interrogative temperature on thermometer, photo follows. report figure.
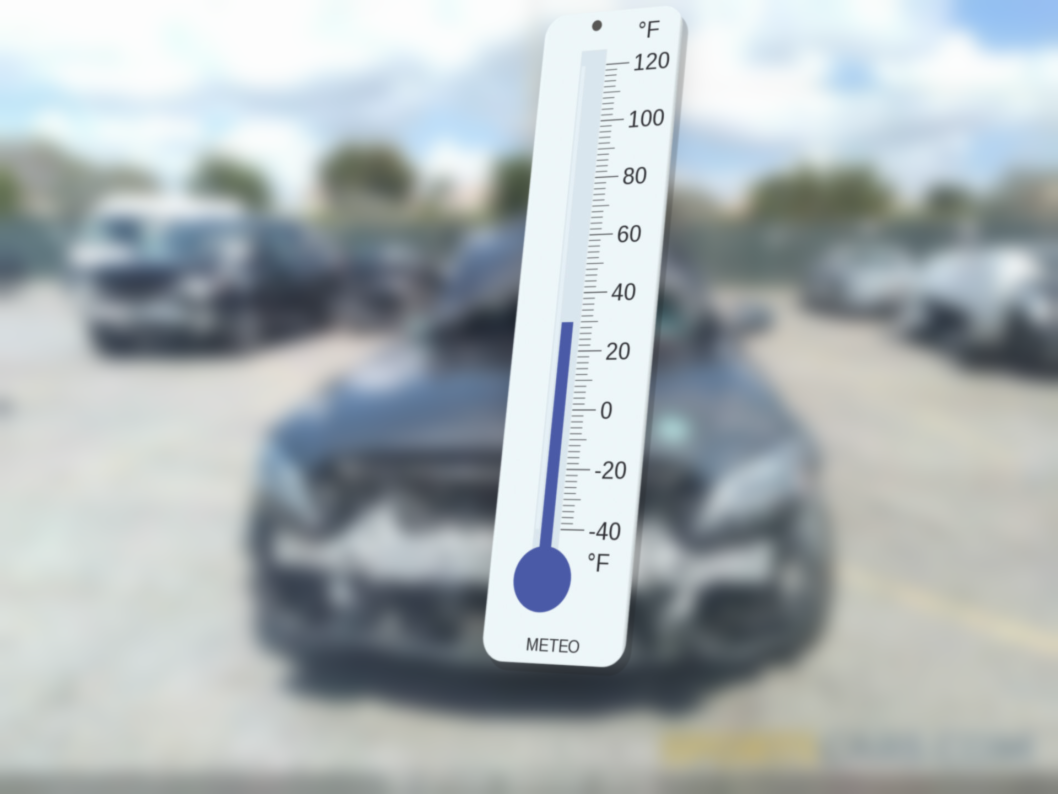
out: 30 °F
